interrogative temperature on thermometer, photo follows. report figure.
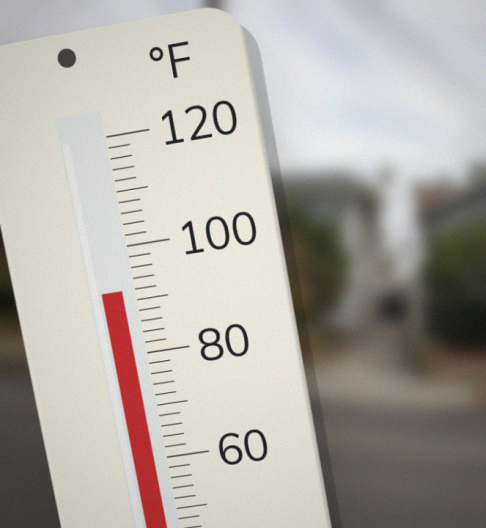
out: 92 °F
